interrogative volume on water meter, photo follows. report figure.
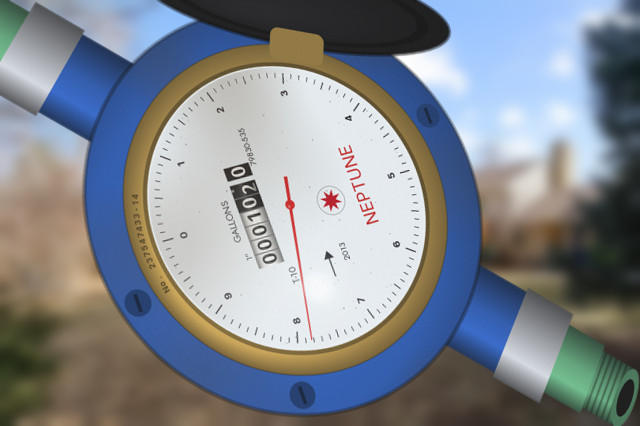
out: 1017.8 gal
